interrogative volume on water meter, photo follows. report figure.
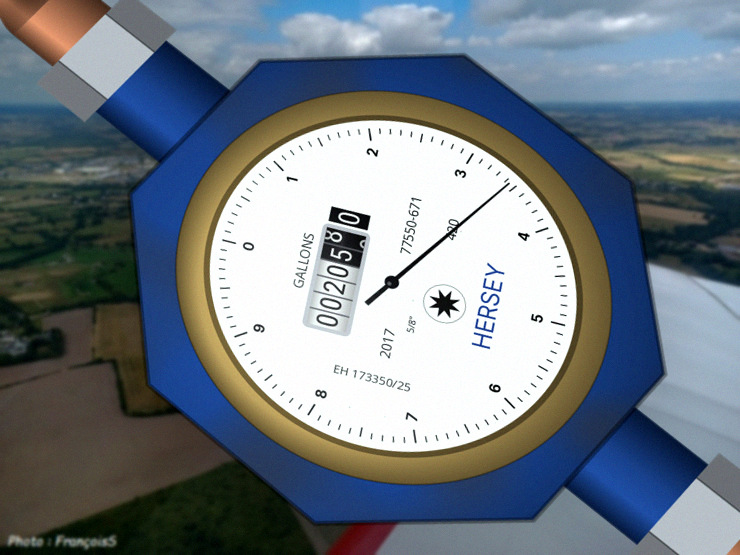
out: 20583.4 gal
